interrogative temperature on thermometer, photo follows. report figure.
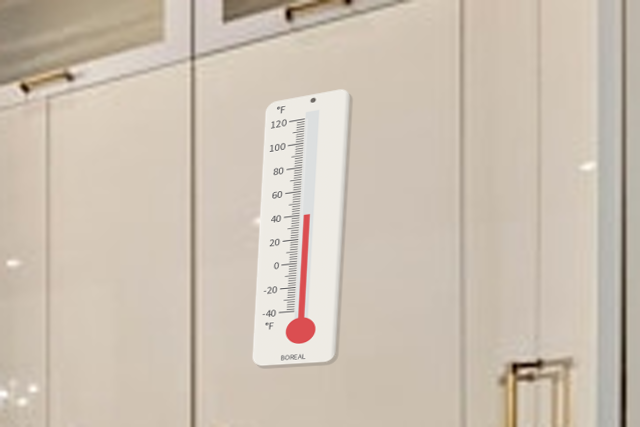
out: 40 °F
